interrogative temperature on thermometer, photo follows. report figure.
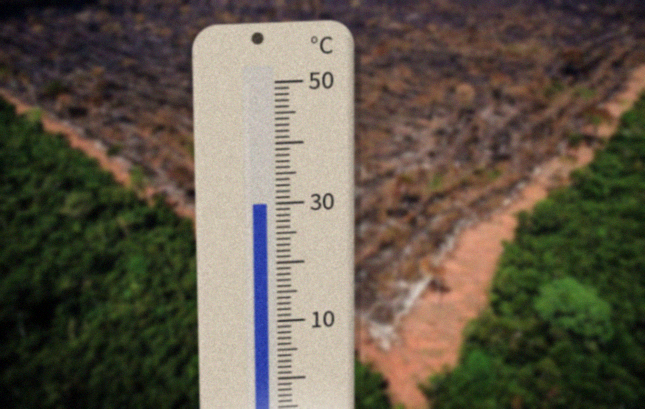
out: 30 °C
